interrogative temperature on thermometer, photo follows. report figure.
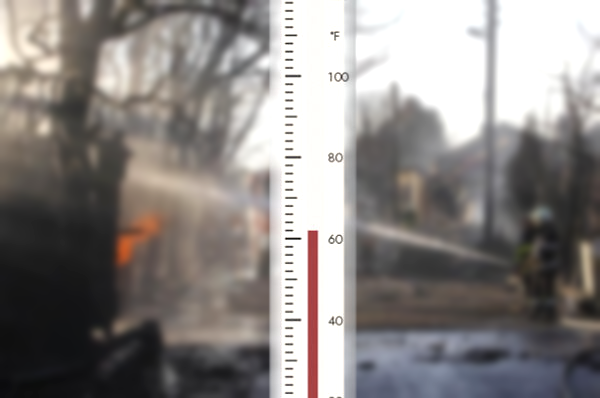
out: 62 °F
